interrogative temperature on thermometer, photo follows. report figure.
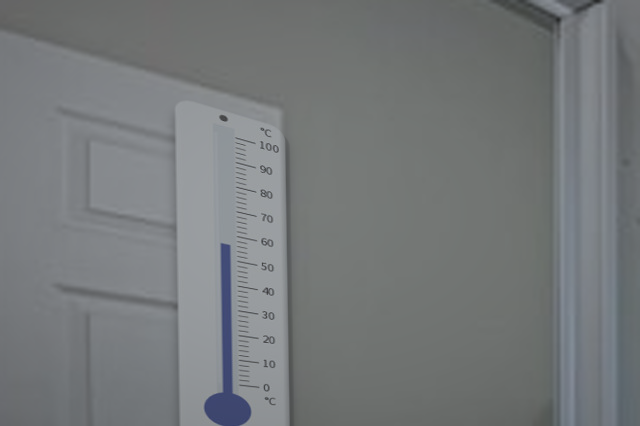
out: 56 °C
